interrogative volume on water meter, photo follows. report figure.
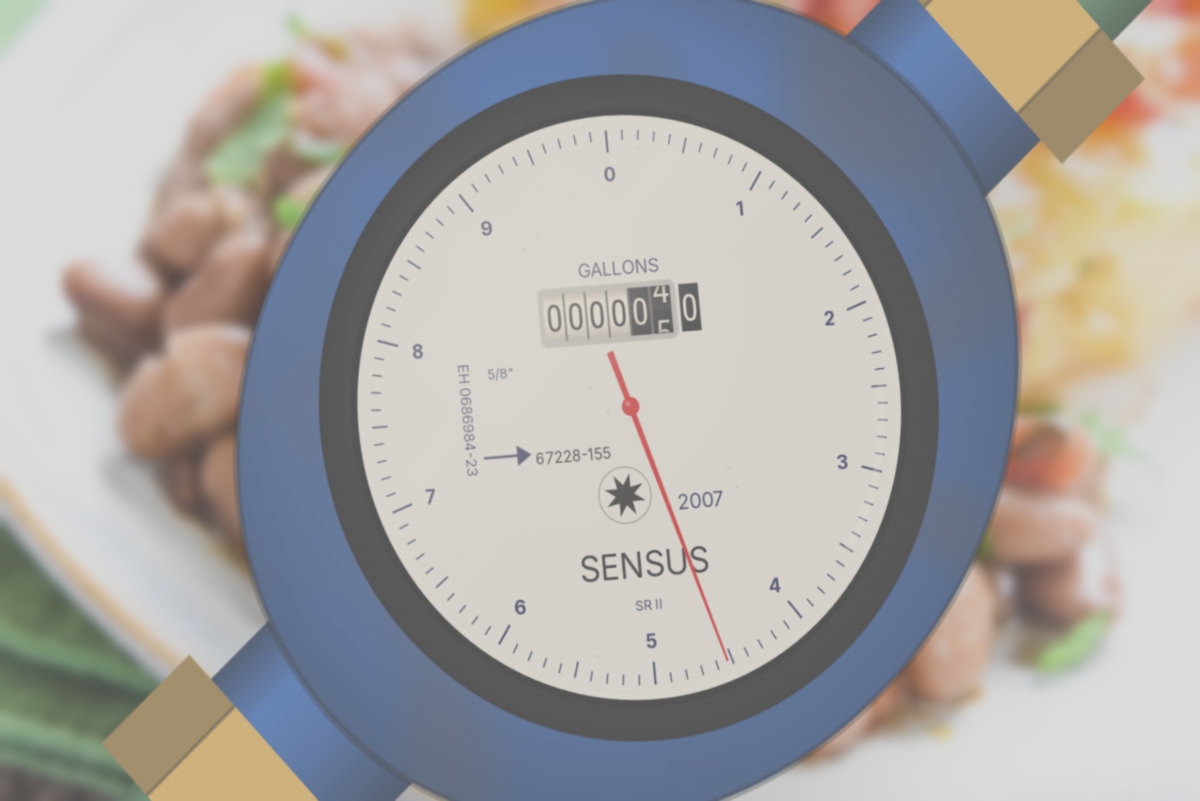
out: 44.5 gal
